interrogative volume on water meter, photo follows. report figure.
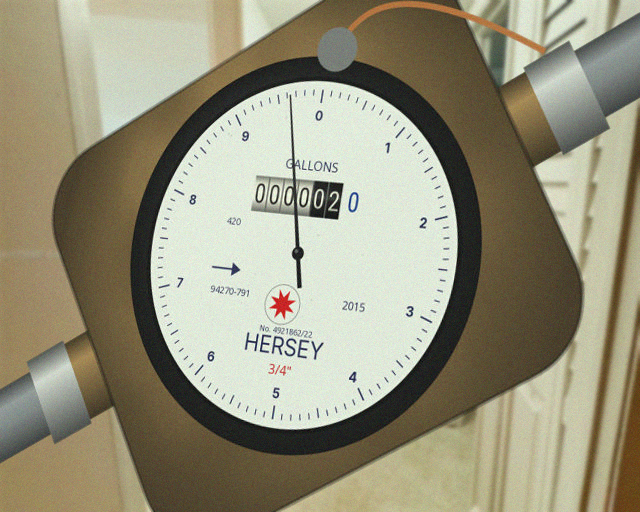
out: 19.6 gal
